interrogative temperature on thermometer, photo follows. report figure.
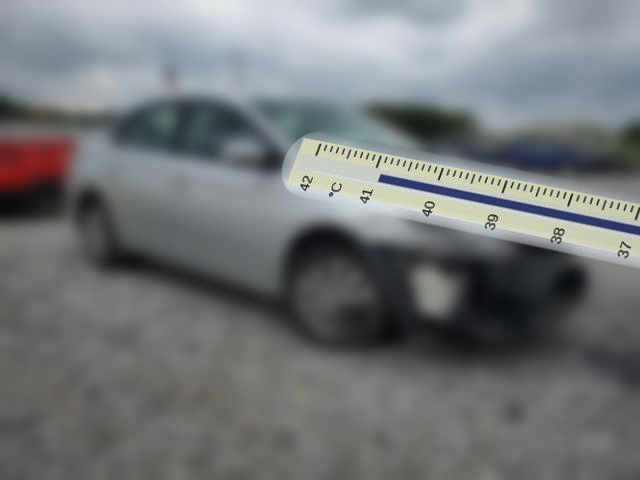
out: 40.9 °C
